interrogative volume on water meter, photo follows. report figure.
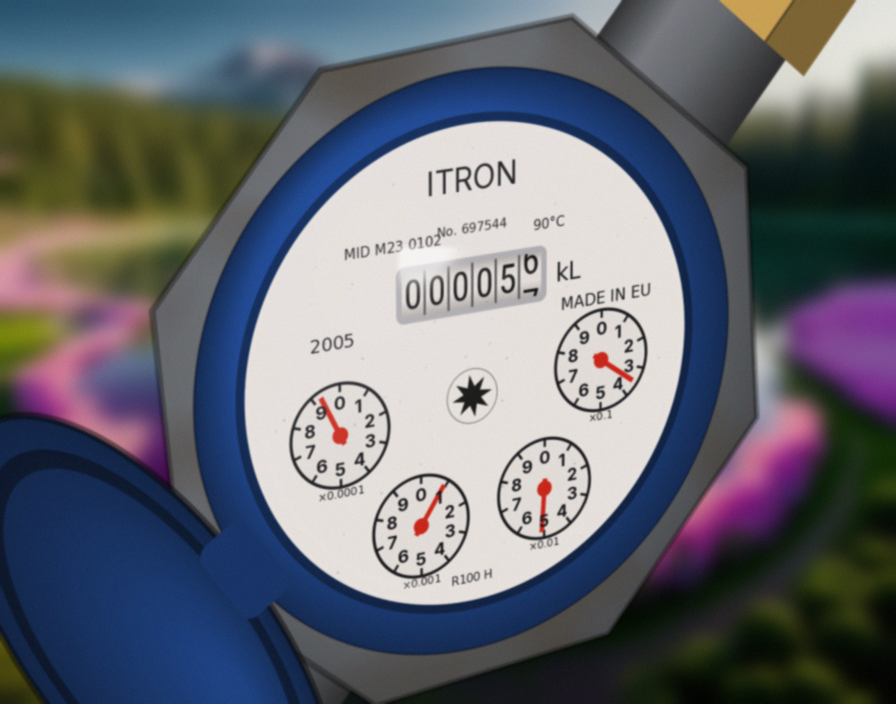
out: 56.3509 kL
